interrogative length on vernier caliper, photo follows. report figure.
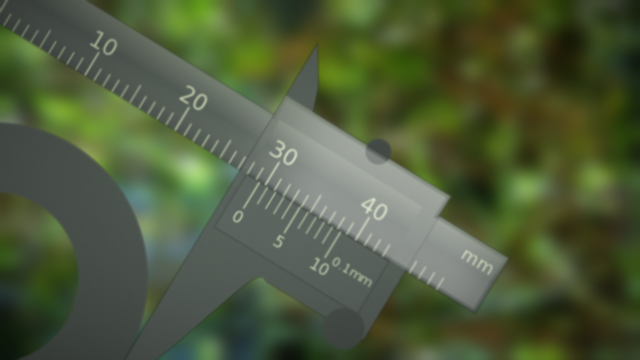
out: 29.4 mm
